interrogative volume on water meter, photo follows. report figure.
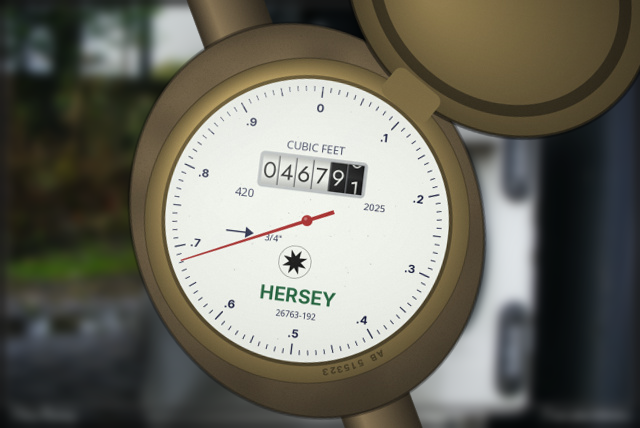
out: 46790.68 ft³
